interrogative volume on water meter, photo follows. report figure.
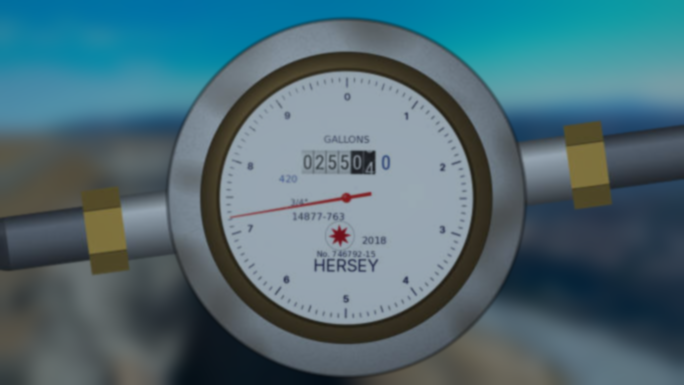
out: 255037.2 gal
